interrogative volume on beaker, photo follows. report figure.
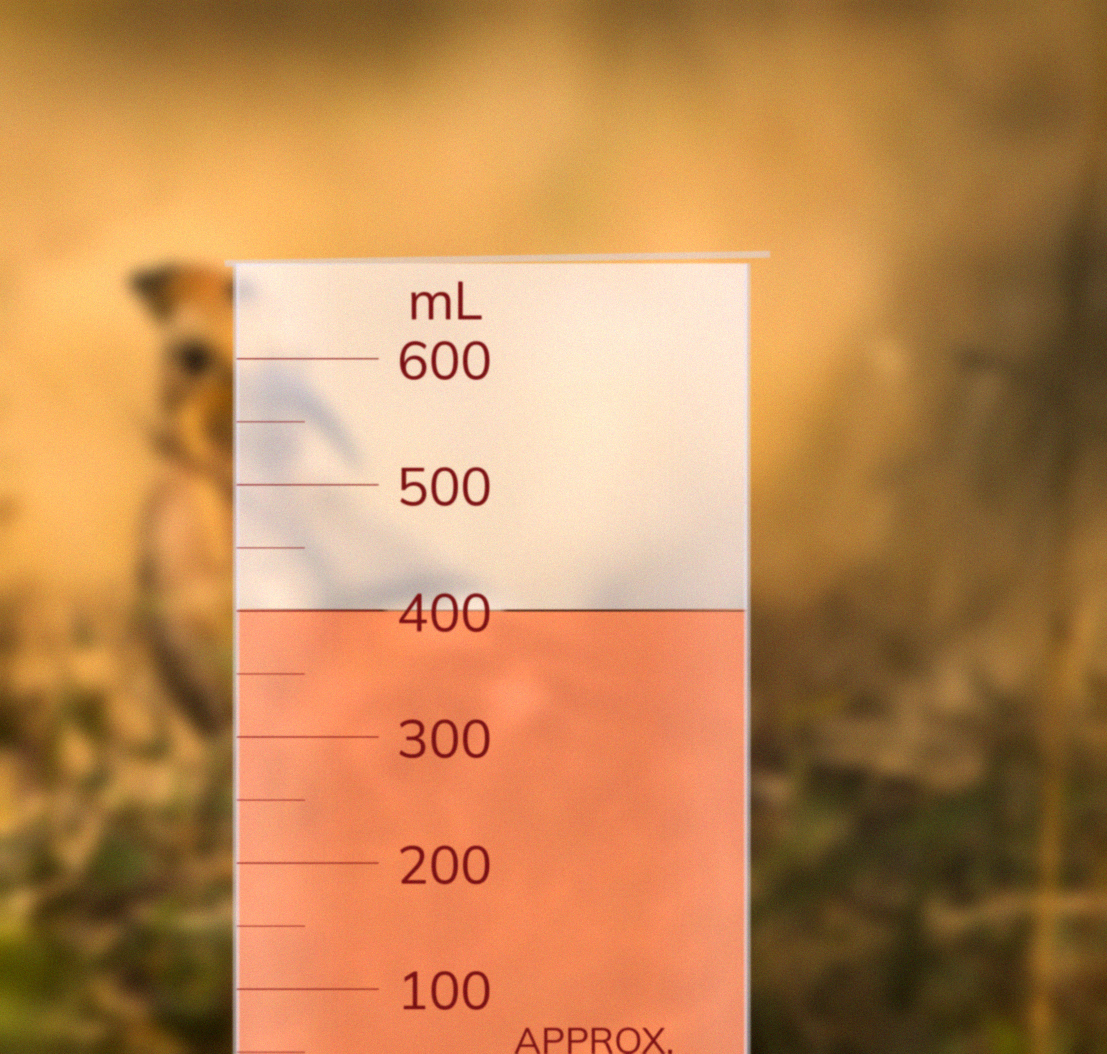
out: 400 mL
